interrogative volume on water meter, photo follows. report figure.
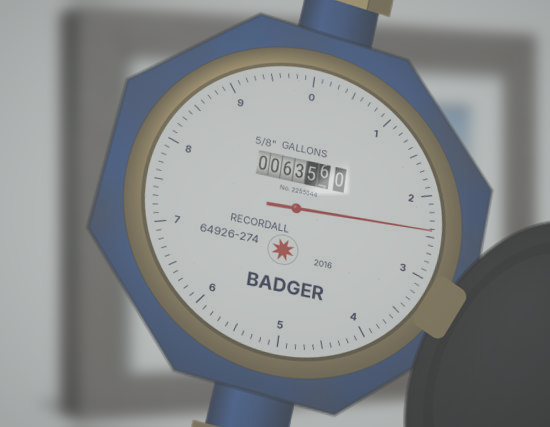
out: 63562.4 gal
